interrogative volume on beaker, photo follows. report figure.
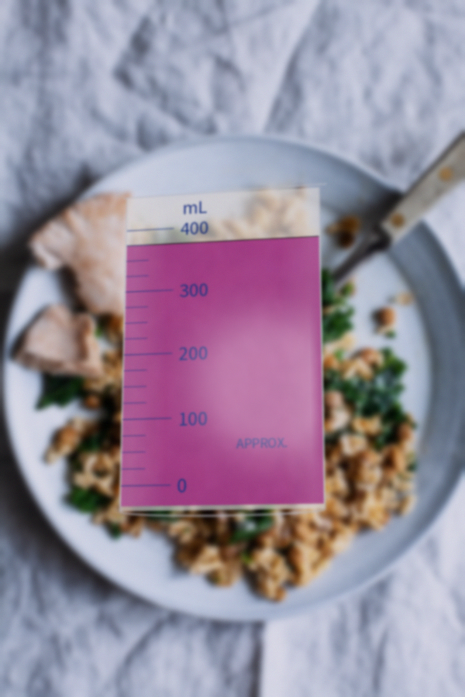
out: 375 mL
